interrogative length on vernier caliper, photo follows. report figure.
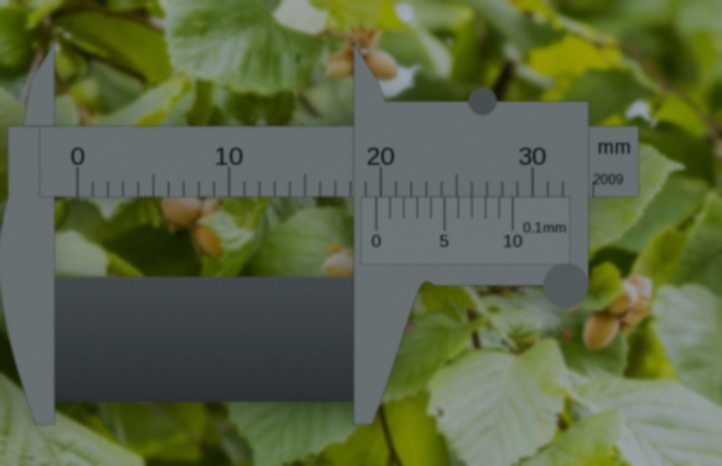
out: 19.7 mm
